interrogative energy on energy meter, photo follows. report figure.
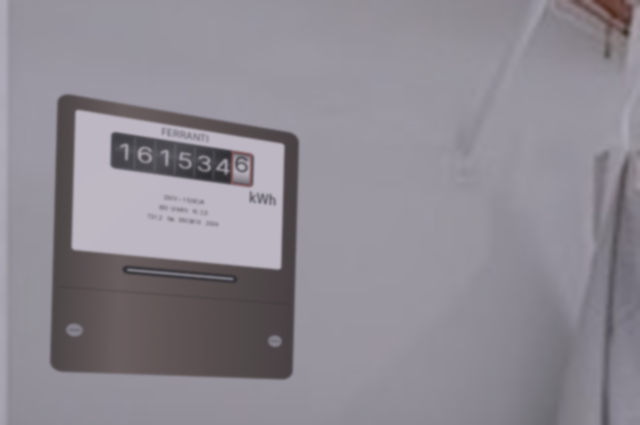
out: 161534.6 kWh
